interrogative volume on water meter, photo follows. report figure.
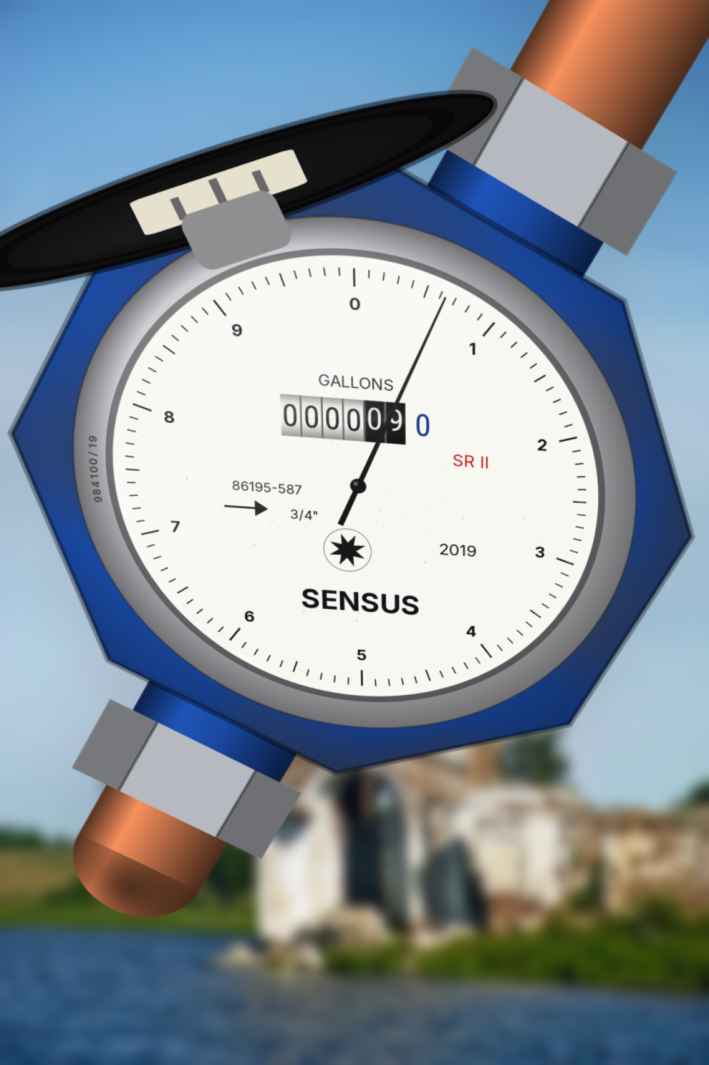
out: 90.6 gal
